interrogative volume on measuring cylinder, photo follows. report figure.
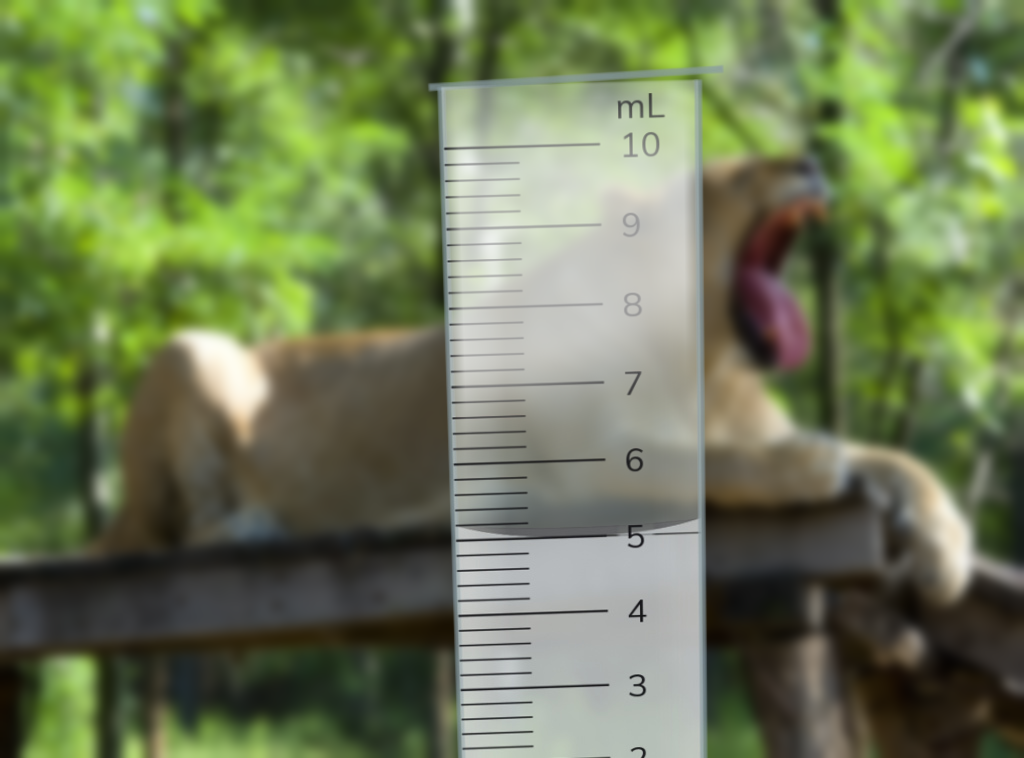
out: 5 mL
